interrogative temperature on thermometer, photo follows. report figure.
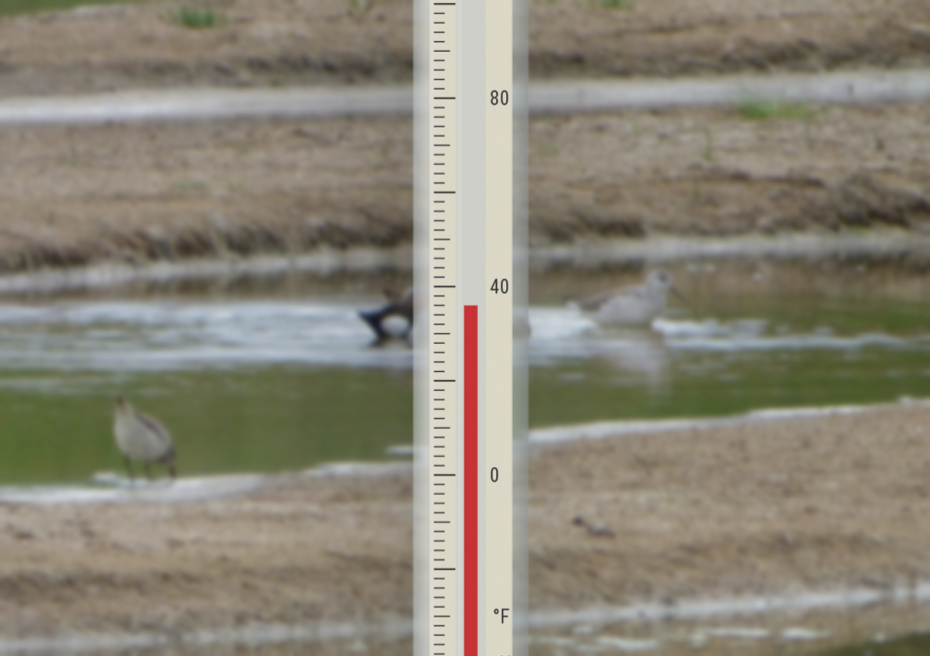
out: 36 °F
